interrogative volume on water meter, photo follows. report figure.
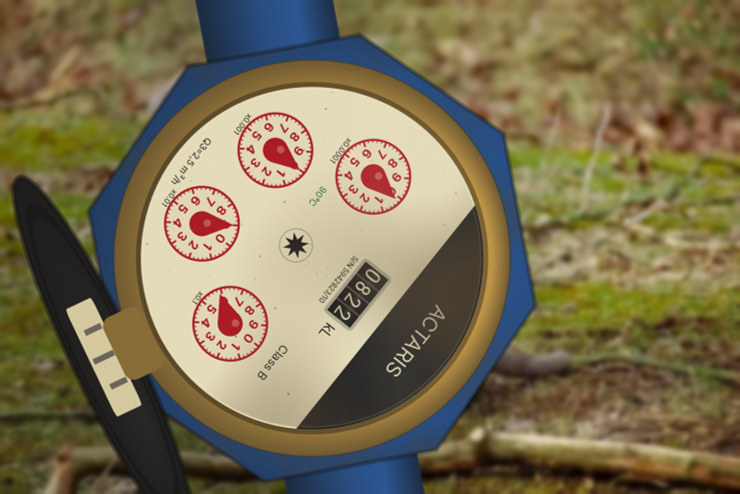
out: 822.5900 kL
